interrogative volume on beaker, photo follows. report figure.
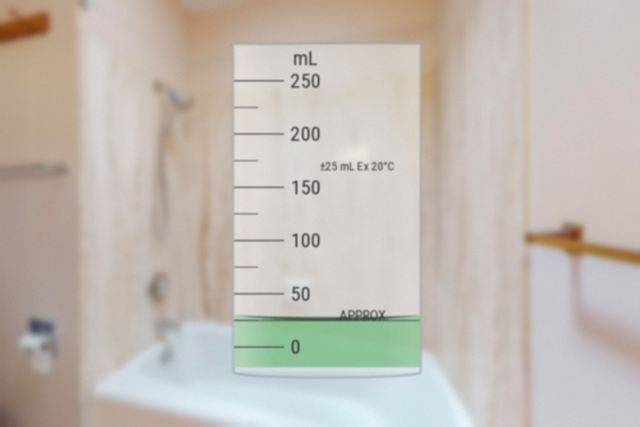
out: 25 mL
